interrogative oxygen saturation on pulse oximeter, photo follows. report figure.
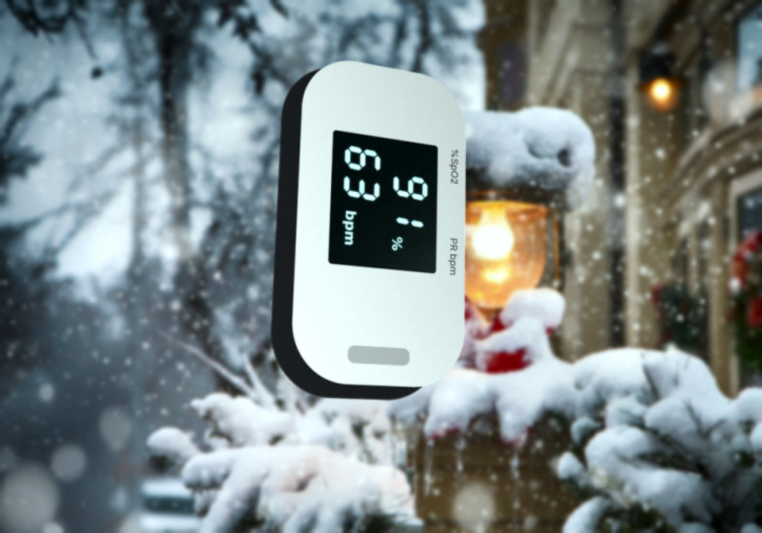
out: 91 %
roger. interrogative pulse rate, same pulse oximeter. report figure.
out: 63 bpm
